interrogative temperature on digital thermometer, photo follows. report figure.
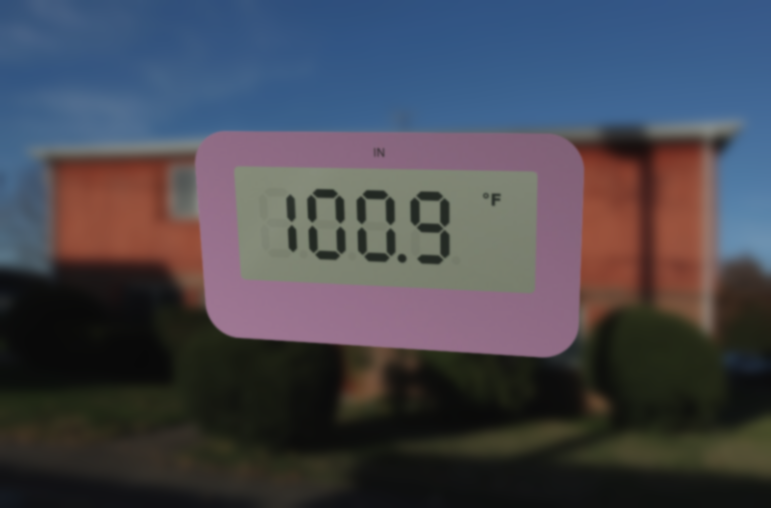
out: 100.9 °F
